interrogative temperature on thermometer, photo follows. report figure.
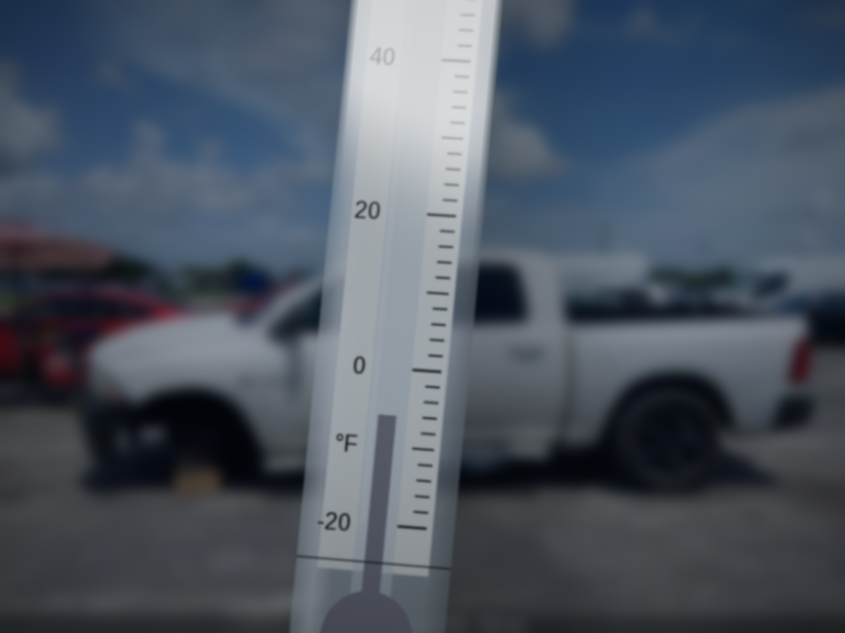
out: -6 °F
